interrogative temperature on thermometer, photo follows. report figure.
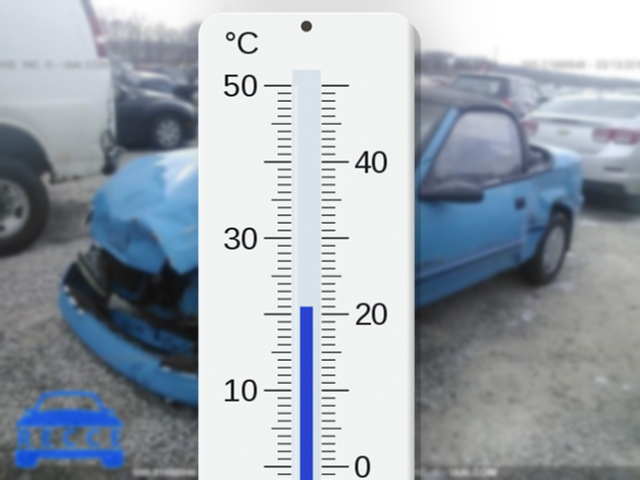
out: 21 °C
